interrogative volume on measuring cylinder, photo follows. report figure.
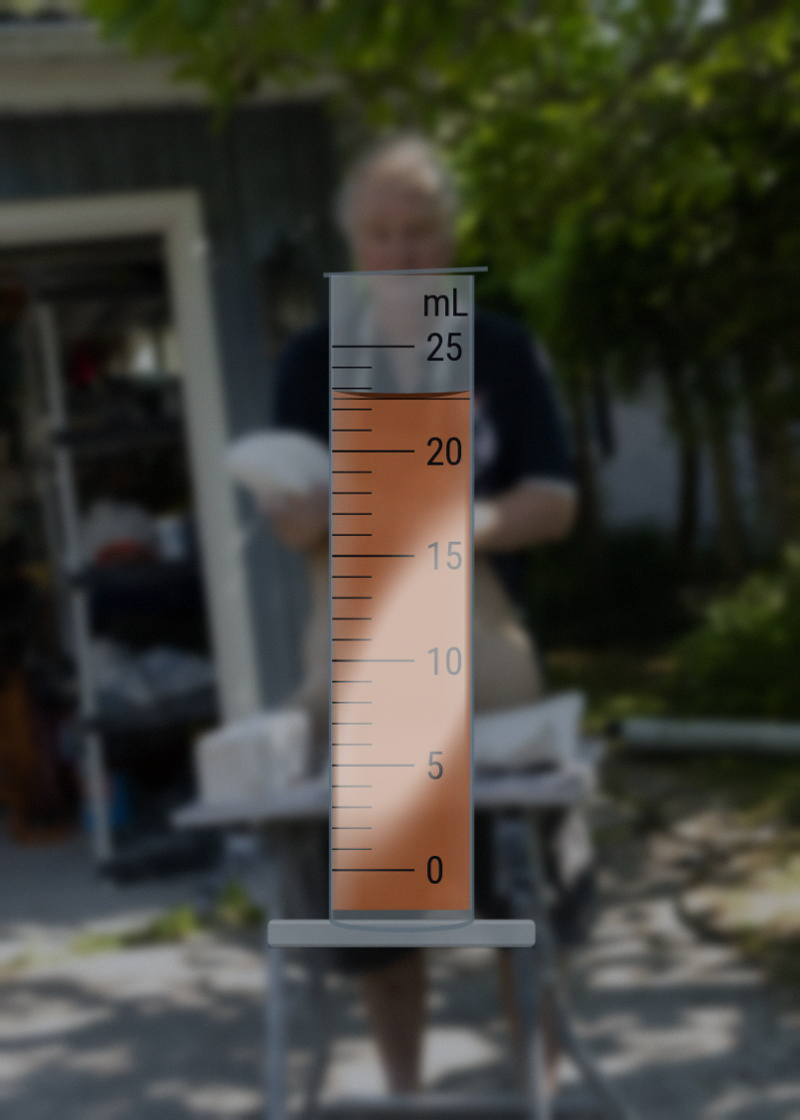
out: 22.5 mL
